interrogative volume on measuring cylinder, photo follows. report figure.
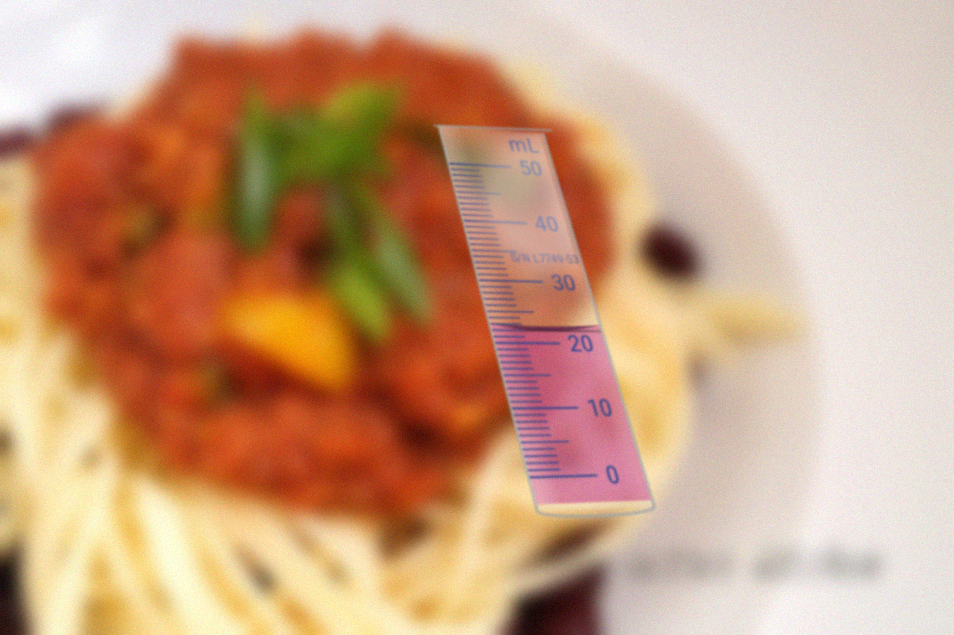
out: 22 mL
